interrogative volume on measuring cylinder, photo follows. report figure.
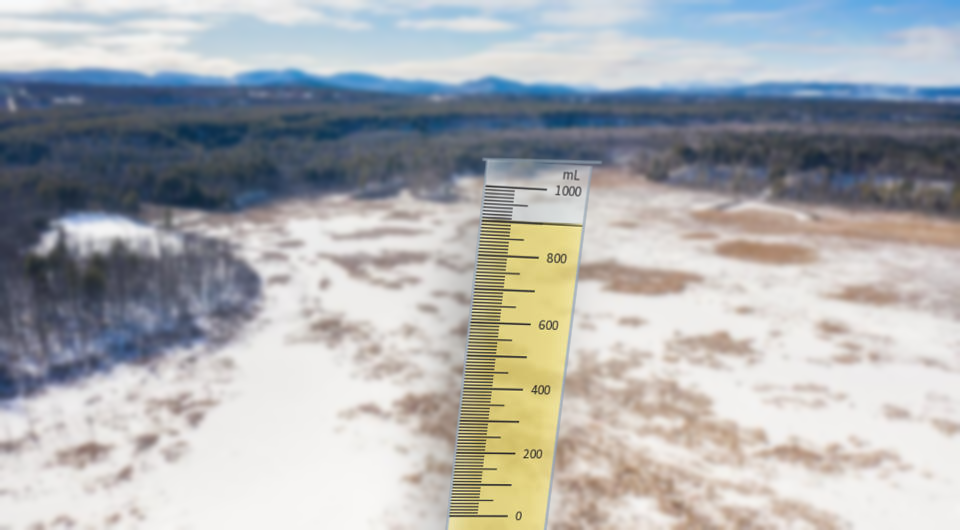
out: 900 mL
